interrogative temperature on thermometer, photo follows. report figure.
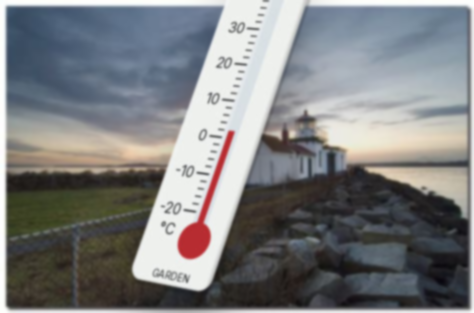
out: 2 °C
